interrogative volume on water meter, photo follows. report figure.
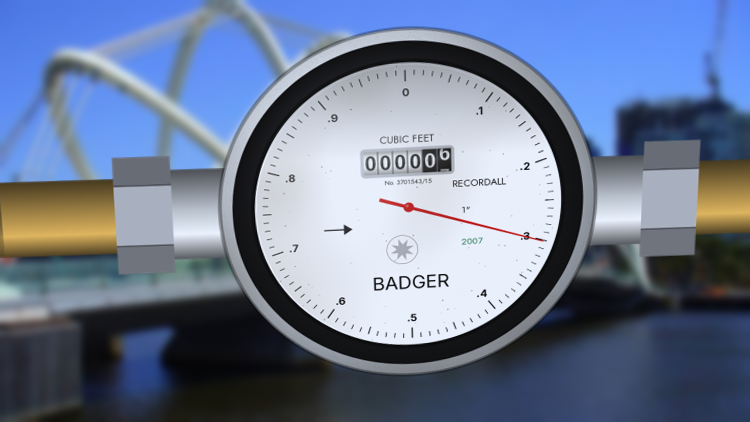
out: 6.30 ft³
